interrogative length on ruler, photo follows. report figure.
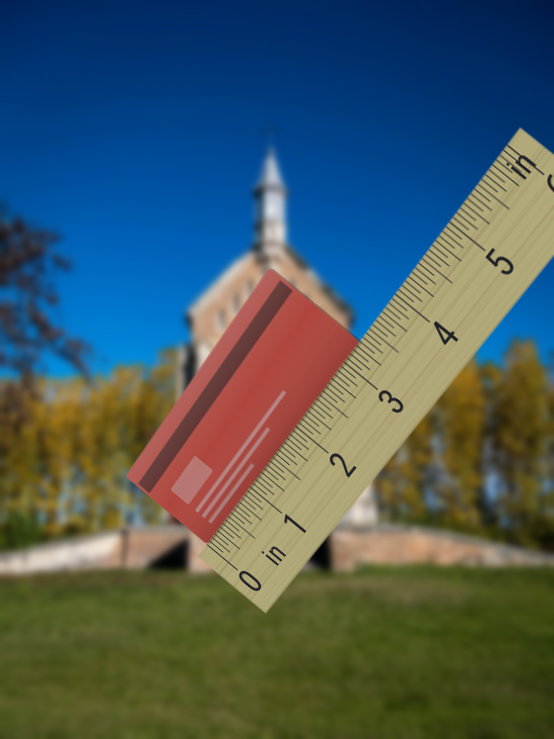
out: 3.3125 in
